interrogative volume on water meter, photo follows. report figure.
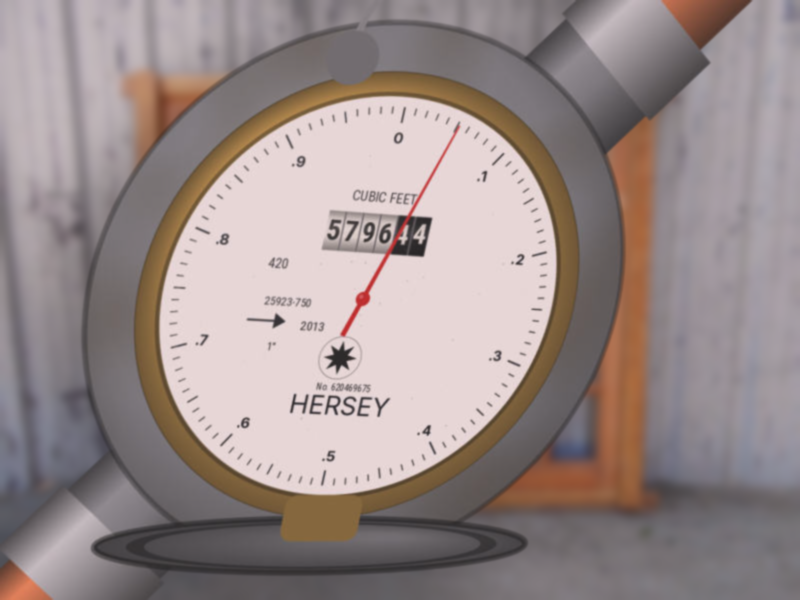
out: 579644.05 ft³
